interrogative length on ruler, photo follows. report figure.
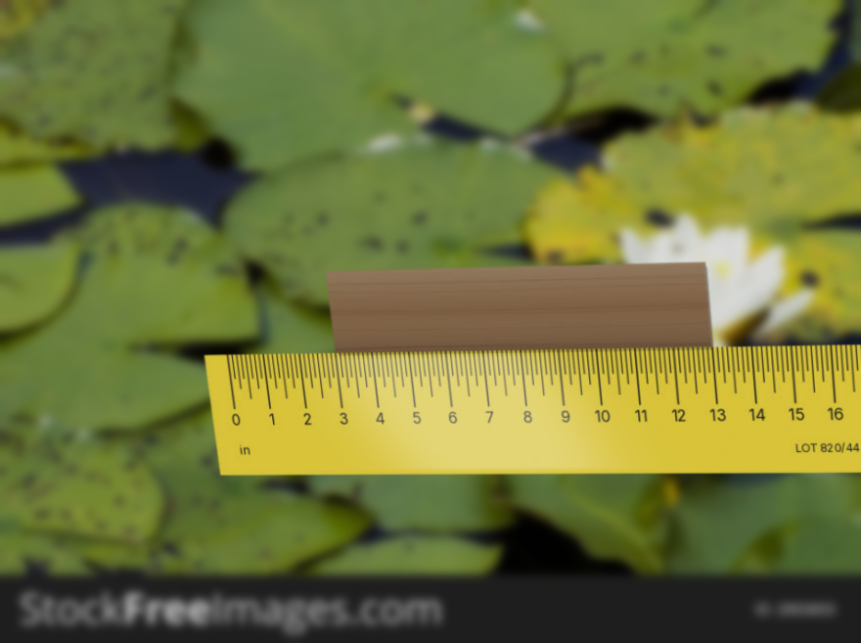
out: 10 in
